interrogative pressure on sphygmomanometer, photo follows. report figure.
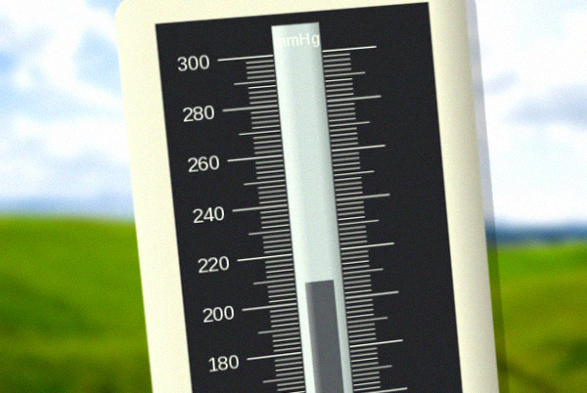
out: 208 mmHg
